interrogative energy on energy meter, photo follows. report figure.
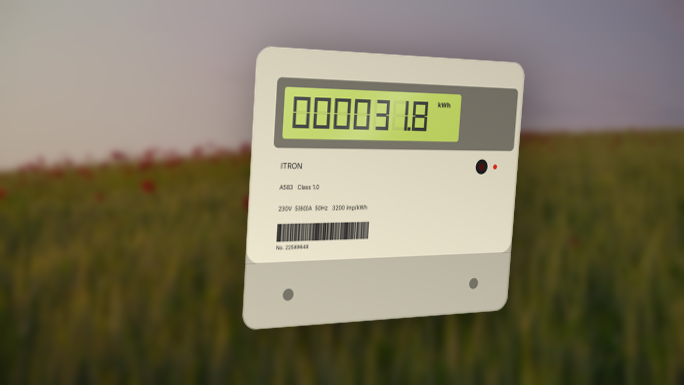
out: 31.8 kWh
